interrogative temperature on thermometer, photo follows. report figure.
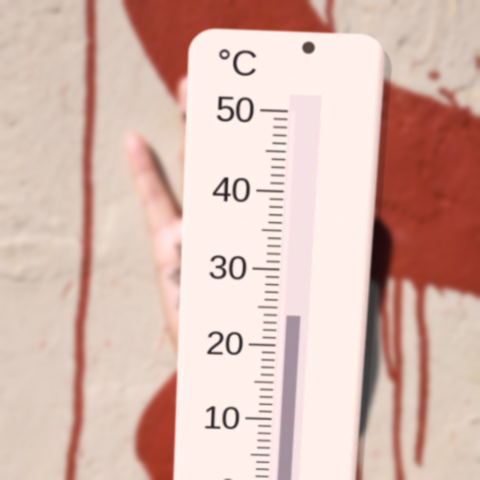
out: 24 °C
